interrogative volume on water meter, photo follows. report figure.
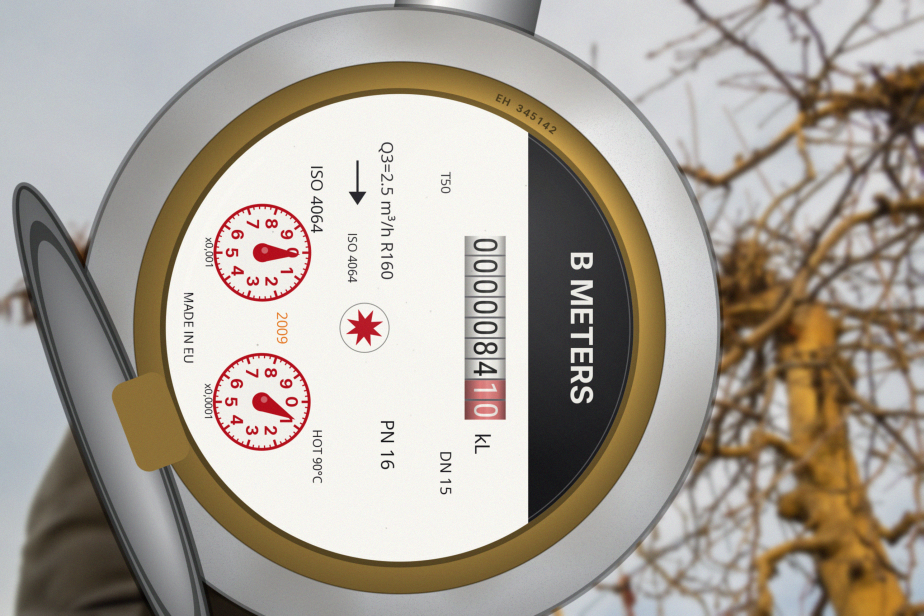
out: 84.1000 kL
